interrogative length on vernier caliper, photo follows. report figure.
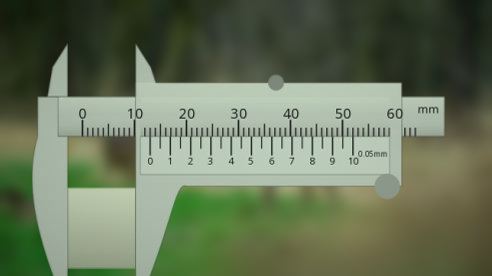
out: 13.0 mm
